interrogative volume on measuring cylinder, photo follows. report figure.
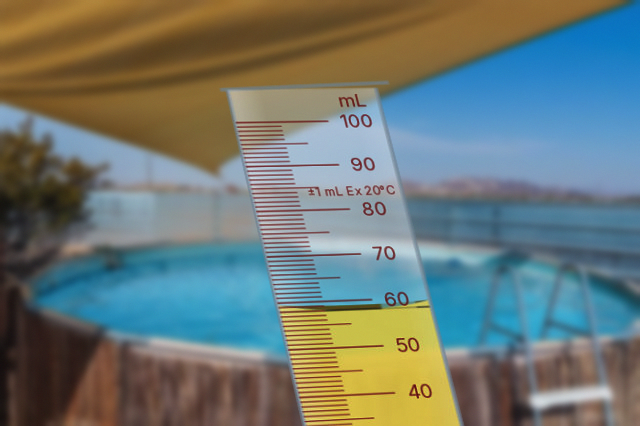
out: 58 mL
